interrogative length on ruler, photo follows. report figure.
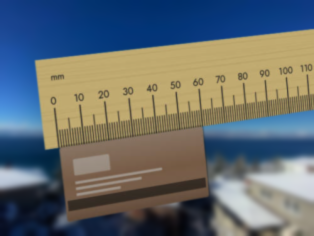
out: 60 mm
